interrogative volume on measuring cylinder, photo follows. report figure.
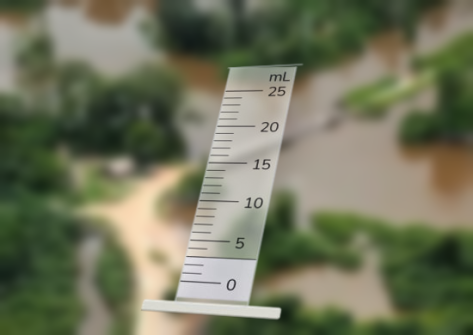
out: 3 mL
